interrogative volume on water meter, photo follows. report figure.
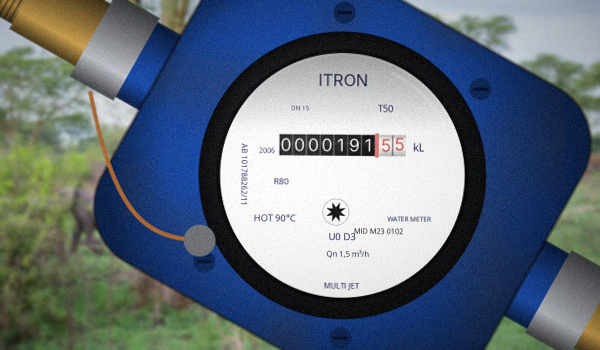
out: 191.55 kL
